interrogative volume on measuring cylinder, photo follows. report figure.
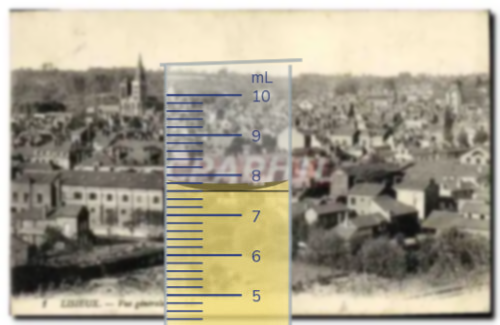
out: 7.6 mL
